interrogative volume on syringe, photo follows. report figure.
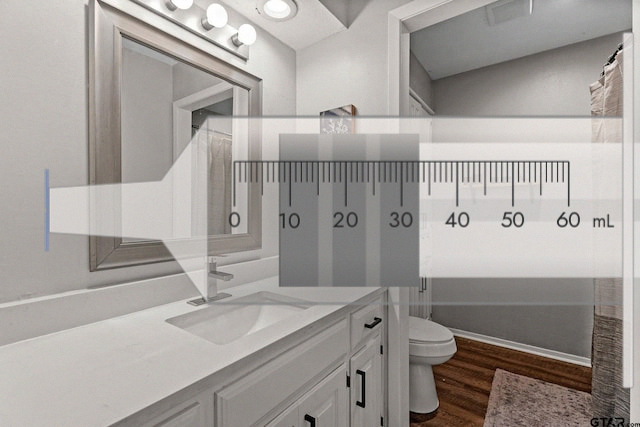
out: 8 mL
